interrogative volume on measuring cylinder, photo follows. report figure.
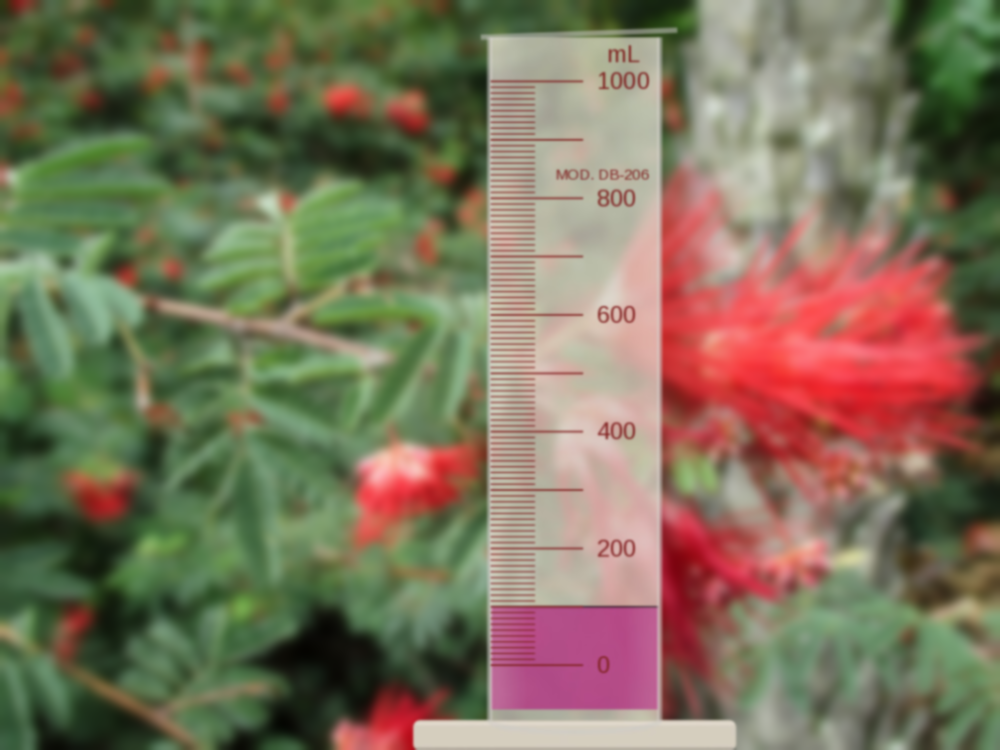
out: 100 mL
